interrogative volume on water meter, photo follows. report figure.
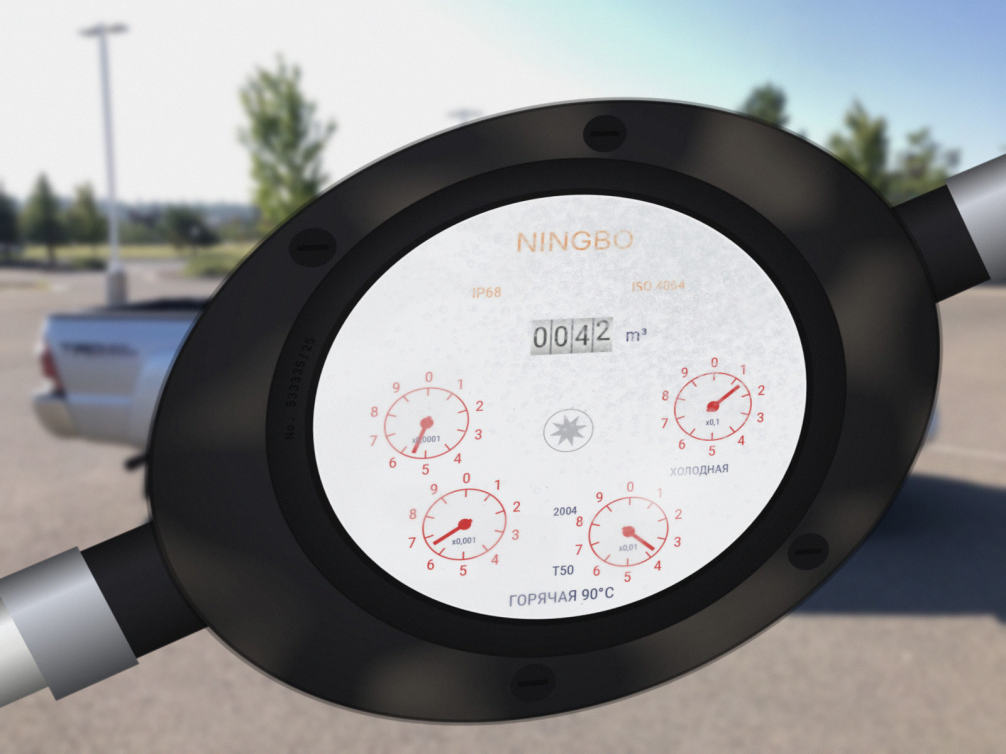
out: 42.1365 m³
